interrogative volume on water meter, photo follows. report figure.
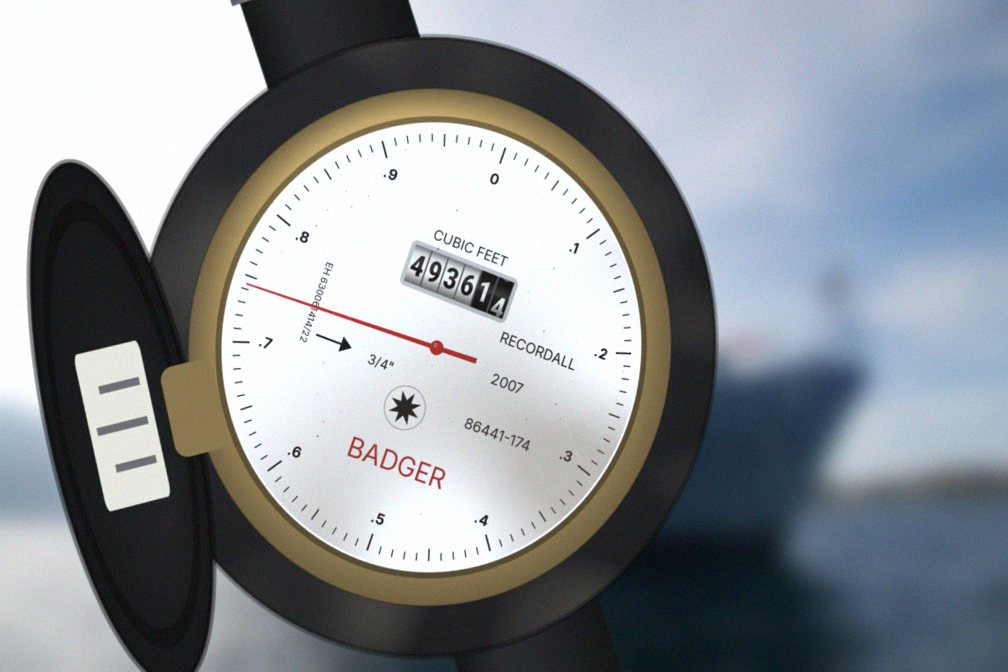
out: 493613.74 ft³
